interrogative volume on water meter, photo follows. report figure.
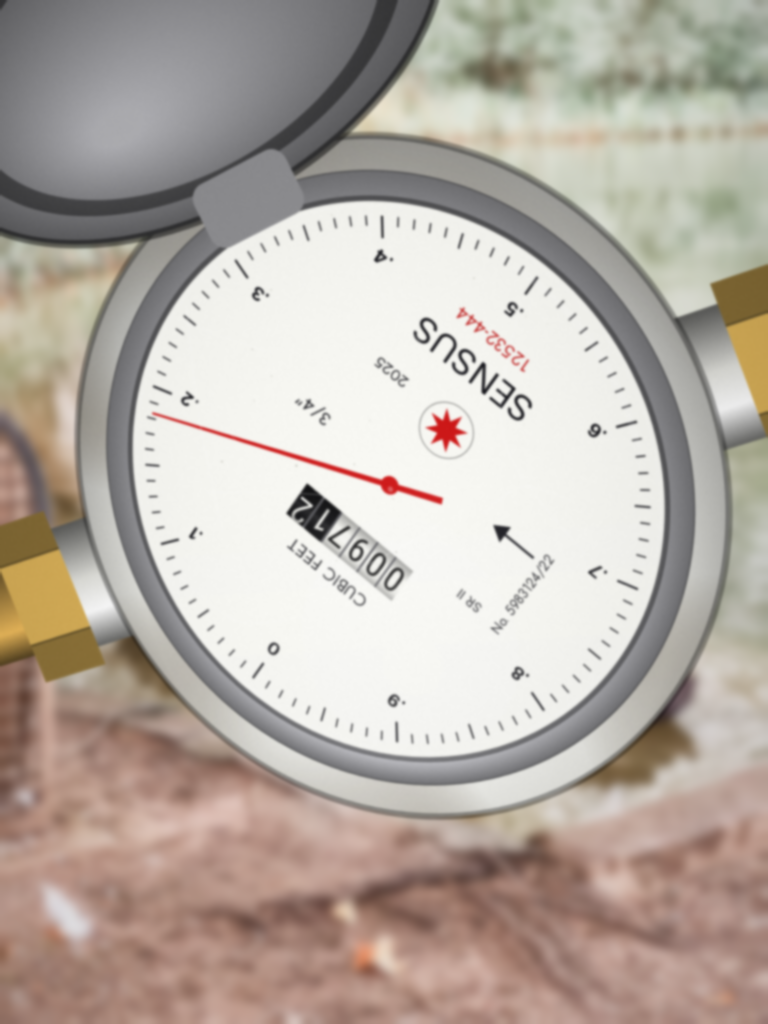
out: 9712.18 ft³
